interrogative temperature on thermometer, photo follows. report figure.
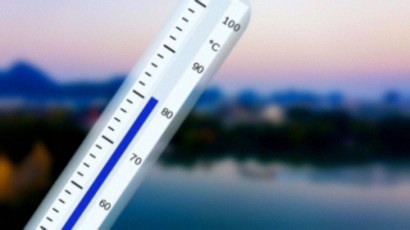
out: 81 °C
